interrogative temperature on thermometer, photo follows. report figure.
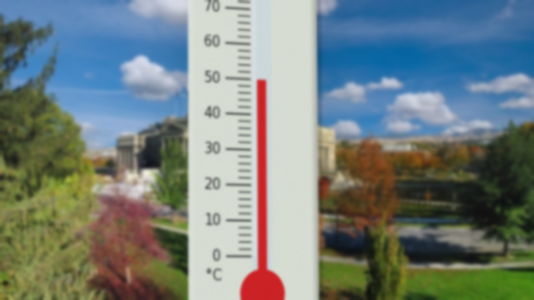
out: 50 °C
